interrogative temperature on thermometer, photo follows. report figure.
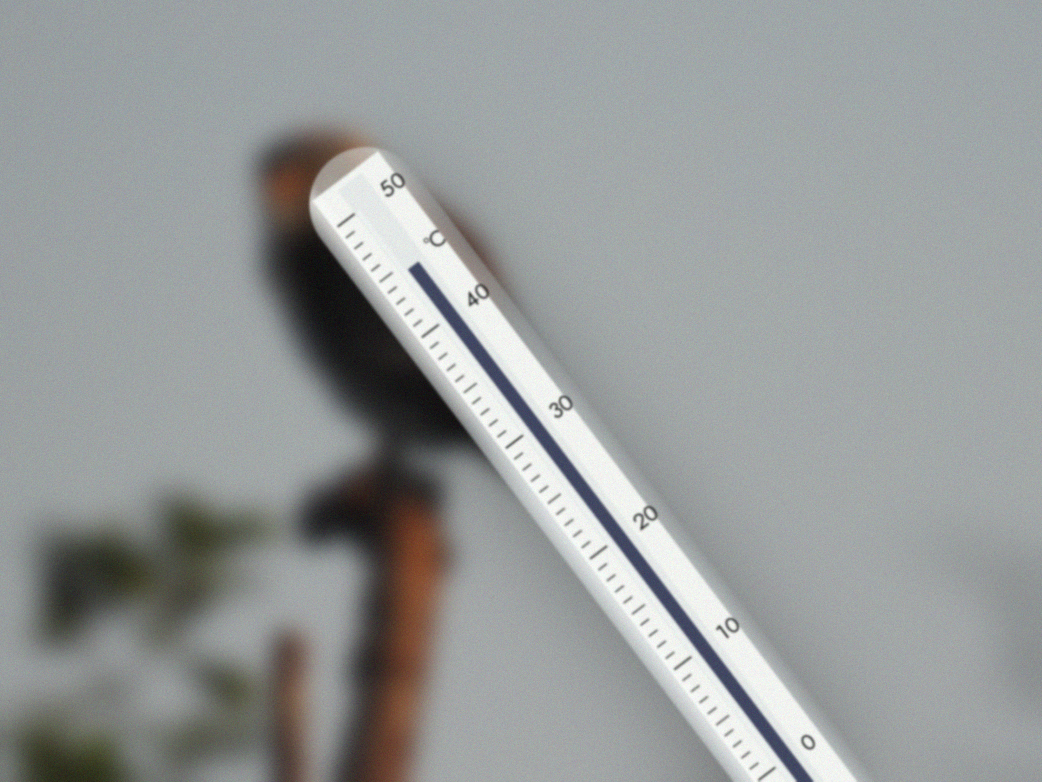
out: 44.5 °C
